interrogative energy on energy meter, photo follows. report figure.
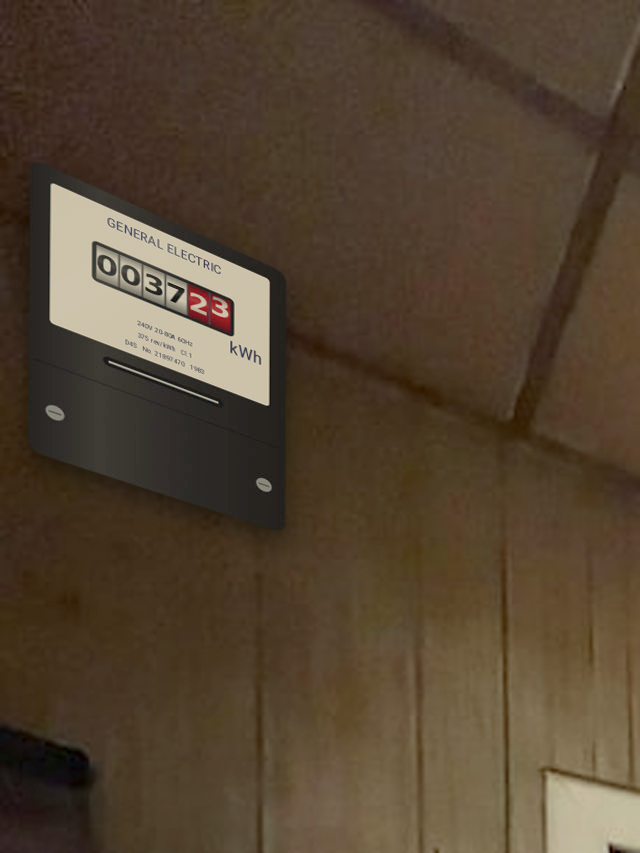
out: 37.23 kWh
